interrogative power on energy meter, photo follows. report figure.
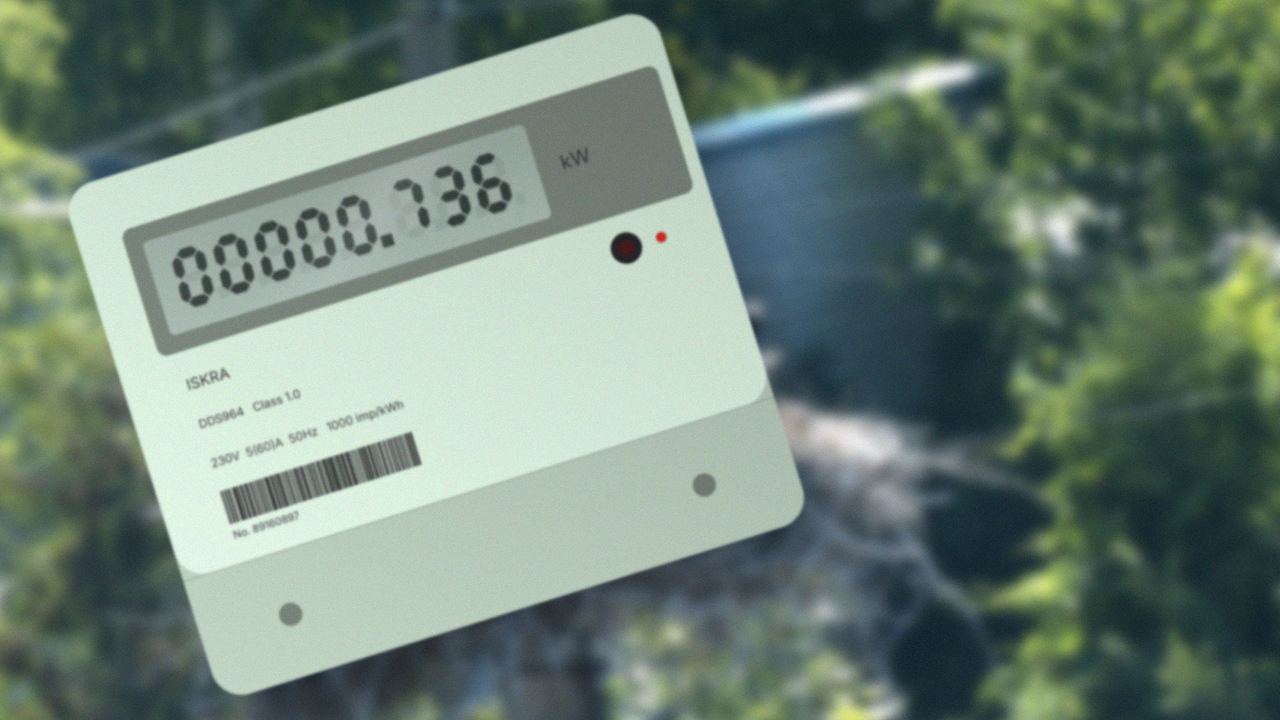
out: 0.736 kW
